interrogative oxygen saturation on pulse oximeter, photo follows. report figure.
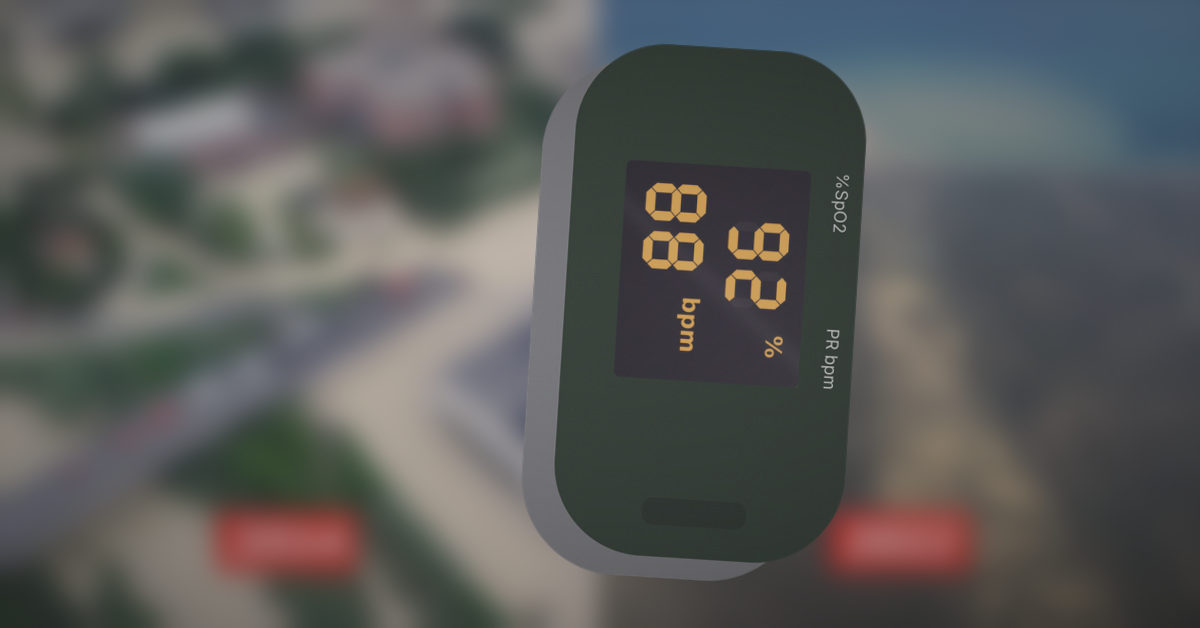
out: 92 %
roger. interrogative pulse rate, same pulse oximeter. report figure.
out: 88 bpm
